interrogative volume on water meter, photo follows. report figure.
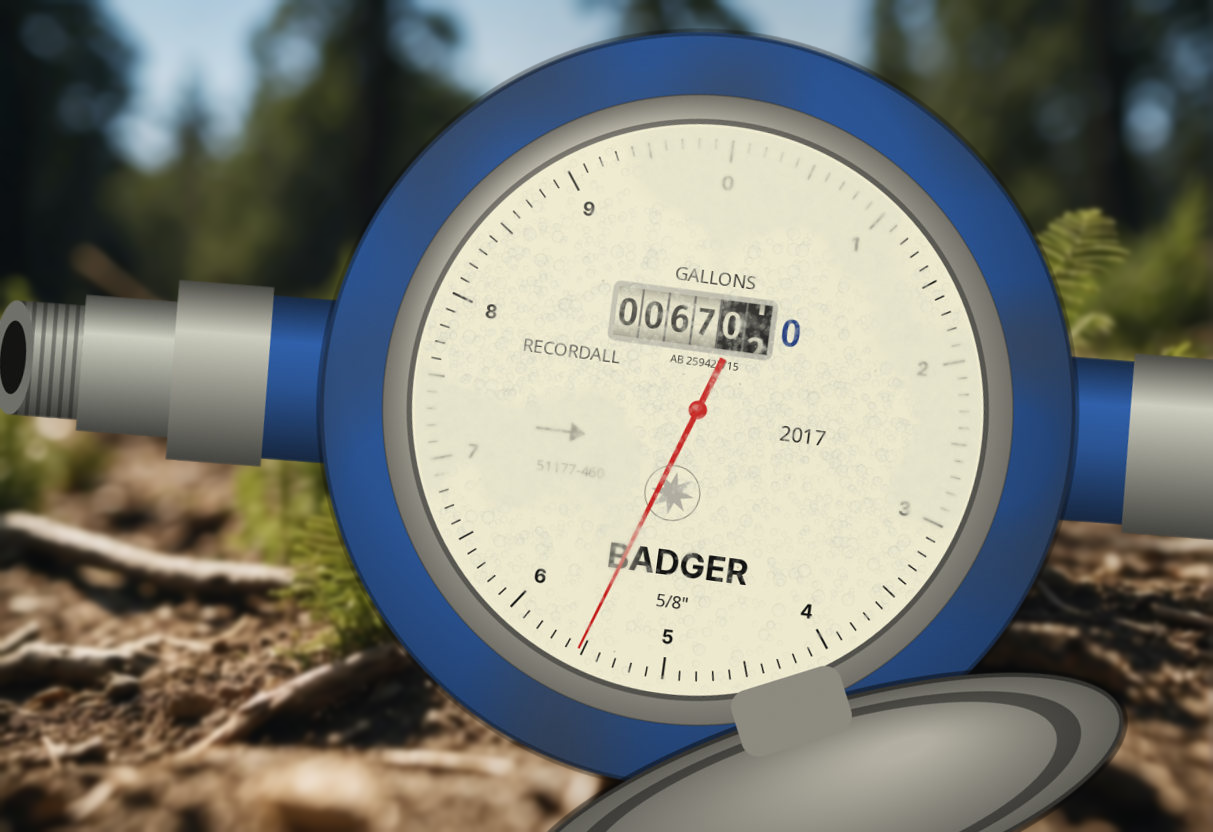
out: 67015.5 gal
